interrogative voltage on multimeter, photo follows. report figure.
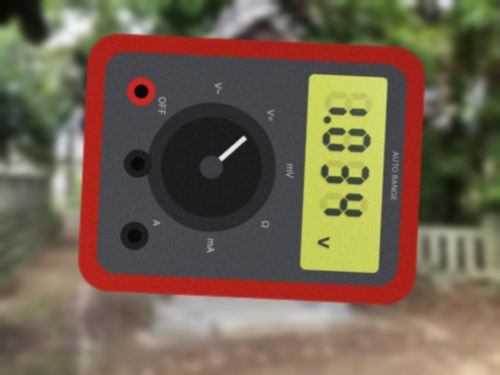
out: 1.034 V
